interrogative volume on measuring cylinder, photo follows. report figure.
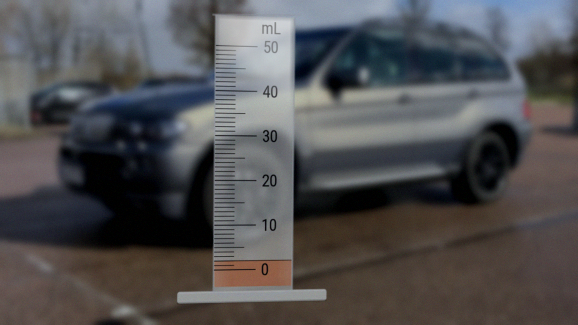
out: 2 mL
